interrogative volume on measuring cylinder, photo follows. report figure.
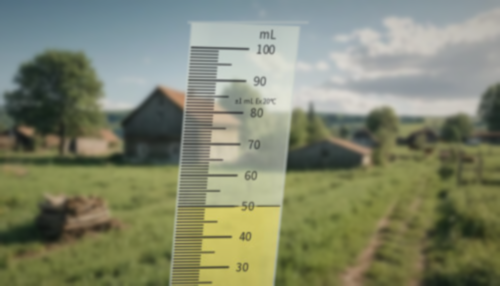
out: 50 mL
